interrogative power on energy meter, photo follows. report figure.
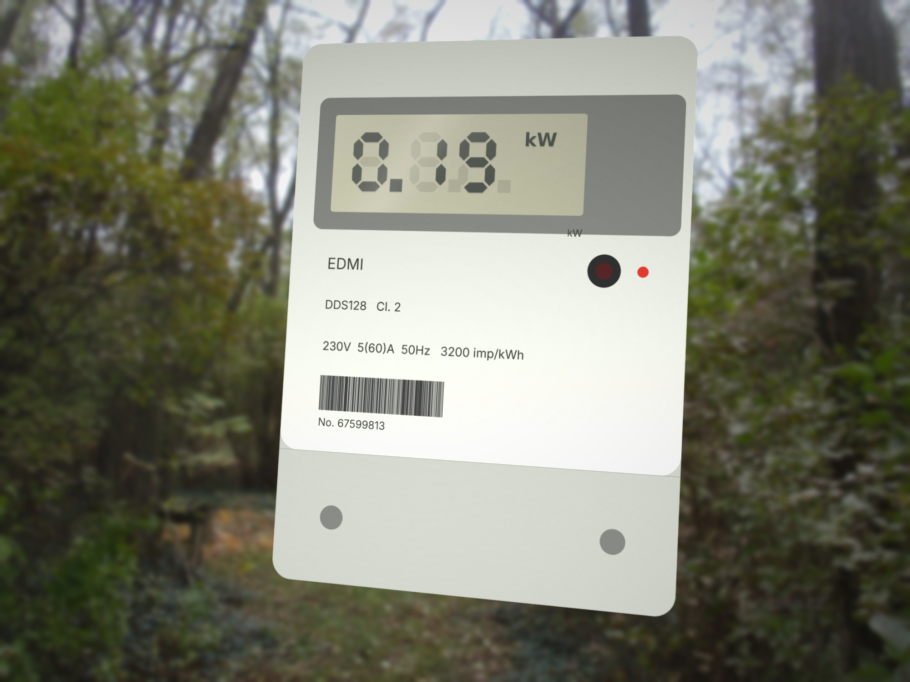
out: 0.19 kW
